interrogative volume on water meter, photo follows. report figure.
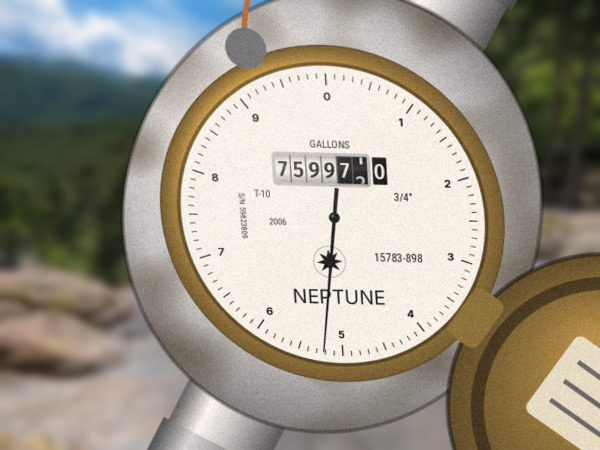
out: 7599715.2 gal
